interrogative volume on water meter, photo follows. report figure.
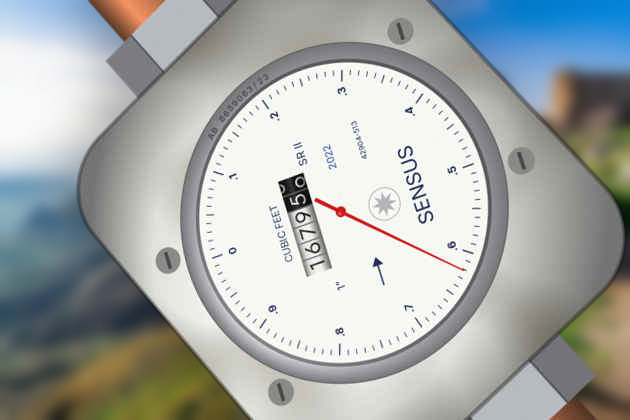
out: 167958.62 ft³
